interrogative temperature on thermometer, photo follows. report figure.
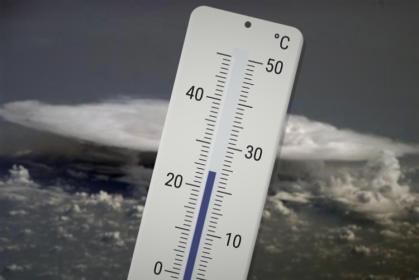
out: 24 °C
